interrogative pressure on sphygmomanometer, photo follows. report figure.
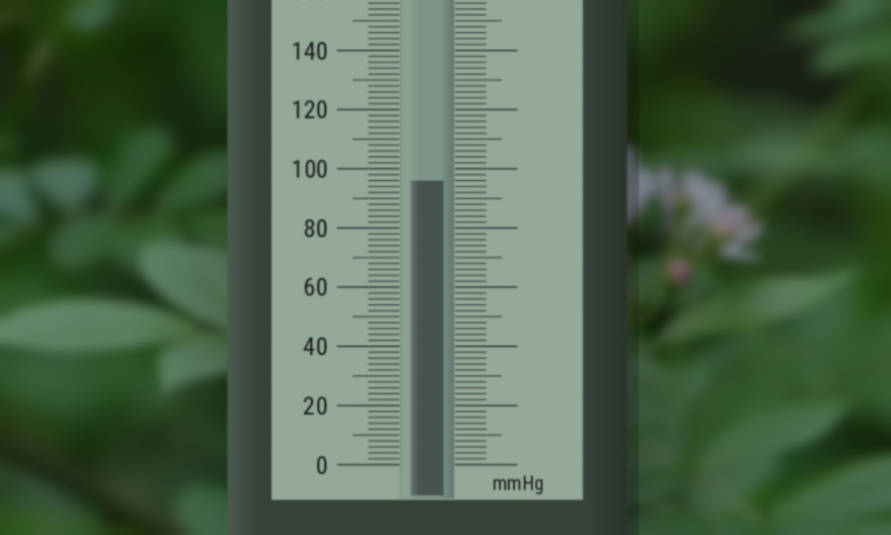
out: 96 mmHg
